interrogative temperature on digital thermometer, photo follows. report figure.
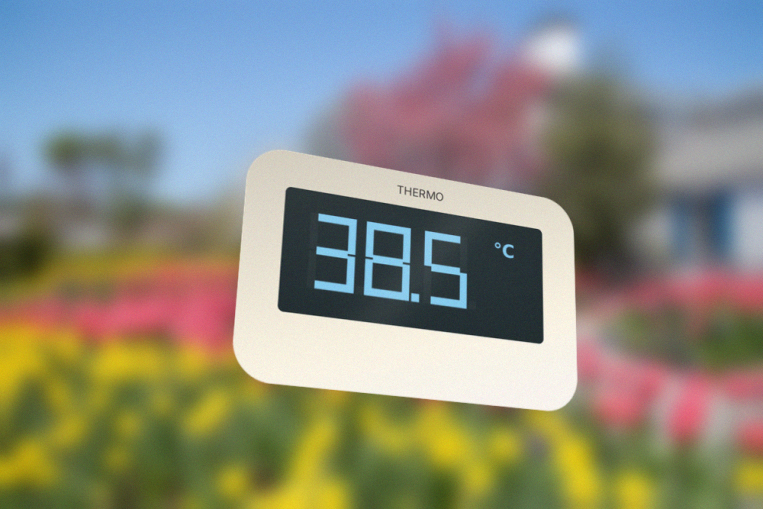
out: 38.5 °C
